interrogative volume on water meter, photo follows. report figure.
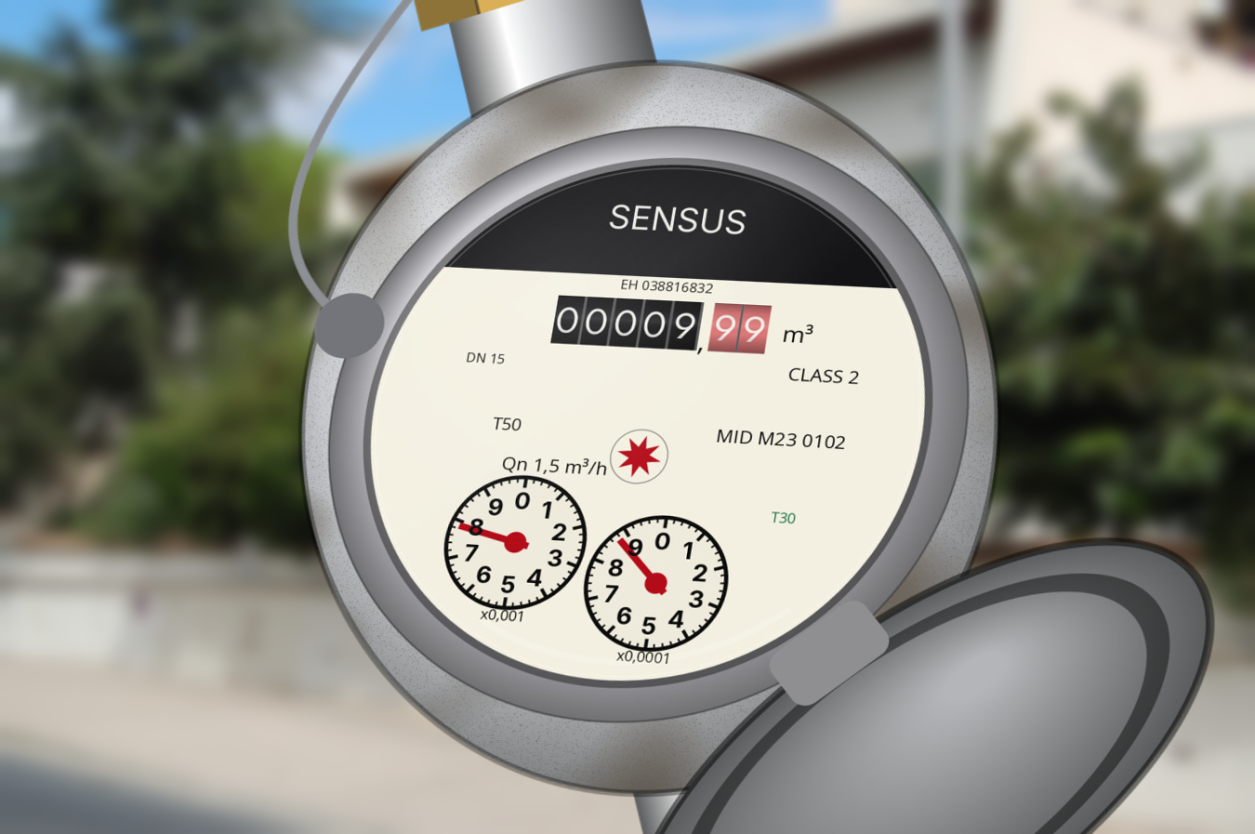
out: 9.9978 m³
